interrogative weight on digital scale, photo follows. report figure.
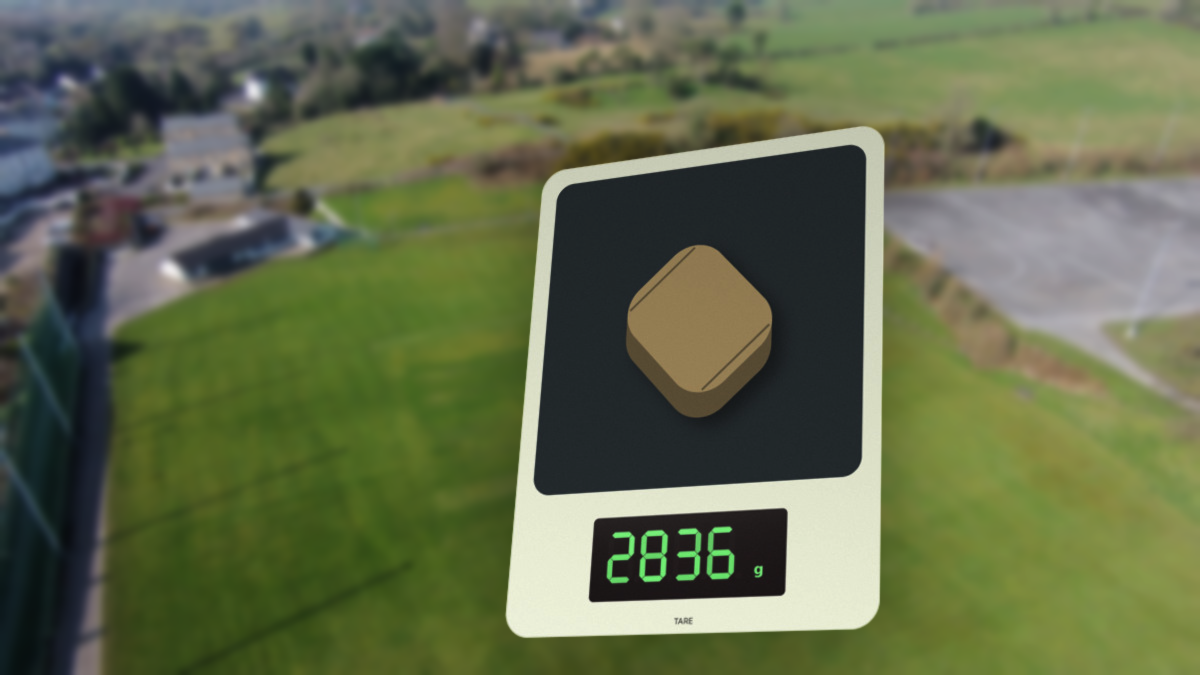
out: 2836 g
